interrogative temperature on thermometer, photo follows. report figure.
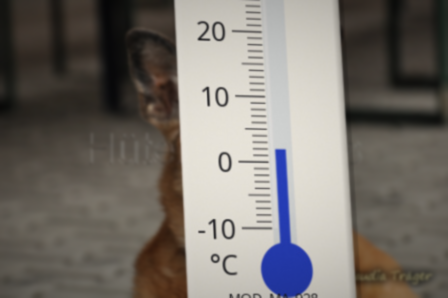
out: 2 °C
